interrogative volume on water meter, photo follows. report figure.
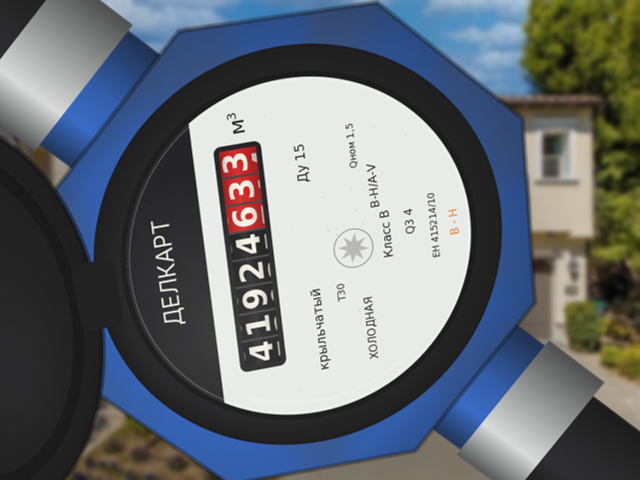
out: 41924.633 m³
